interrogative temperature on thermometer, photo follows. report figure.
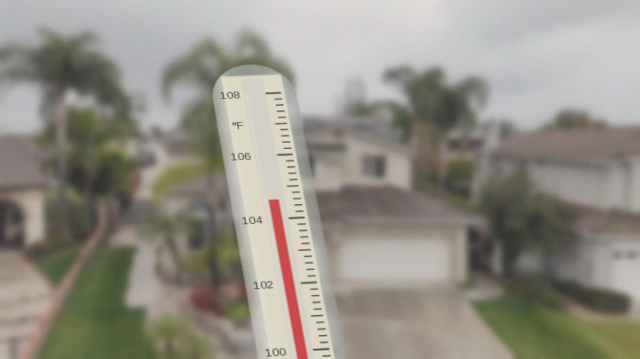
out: 104.6 °F
